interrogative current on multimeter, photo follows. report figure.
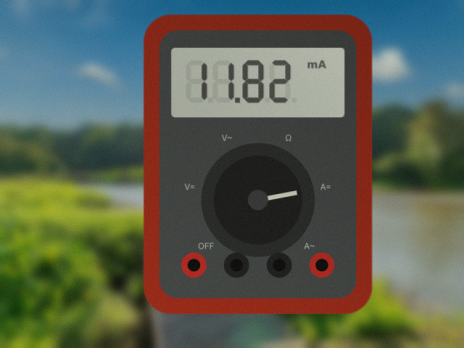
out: 11.82 mA
